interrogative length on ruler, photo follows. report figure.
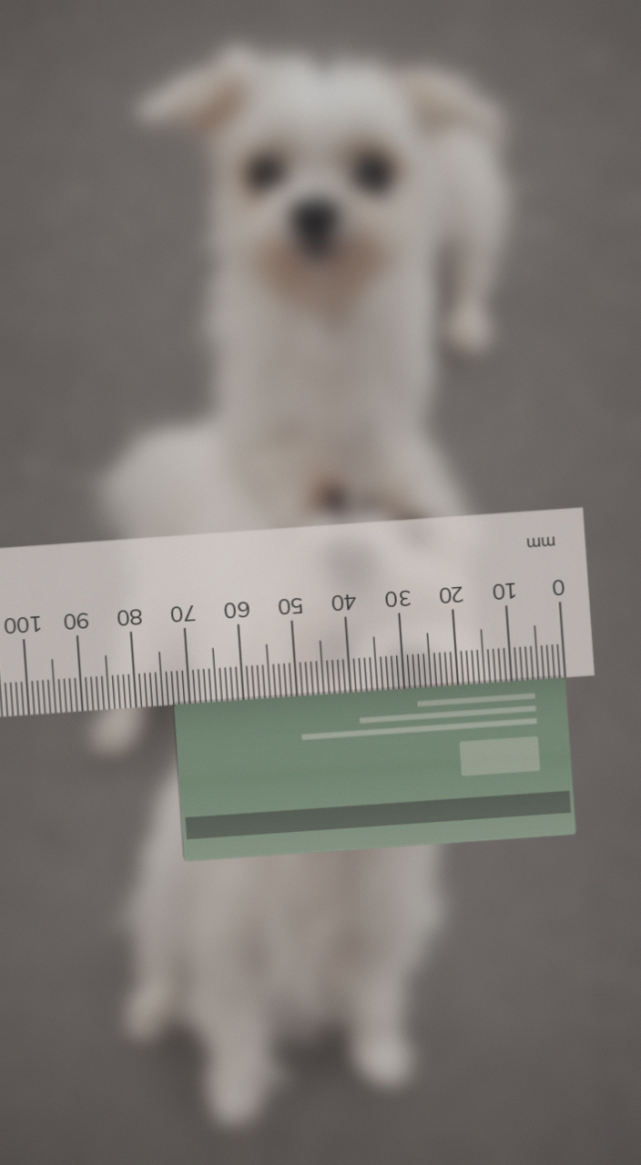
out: 73 mm
